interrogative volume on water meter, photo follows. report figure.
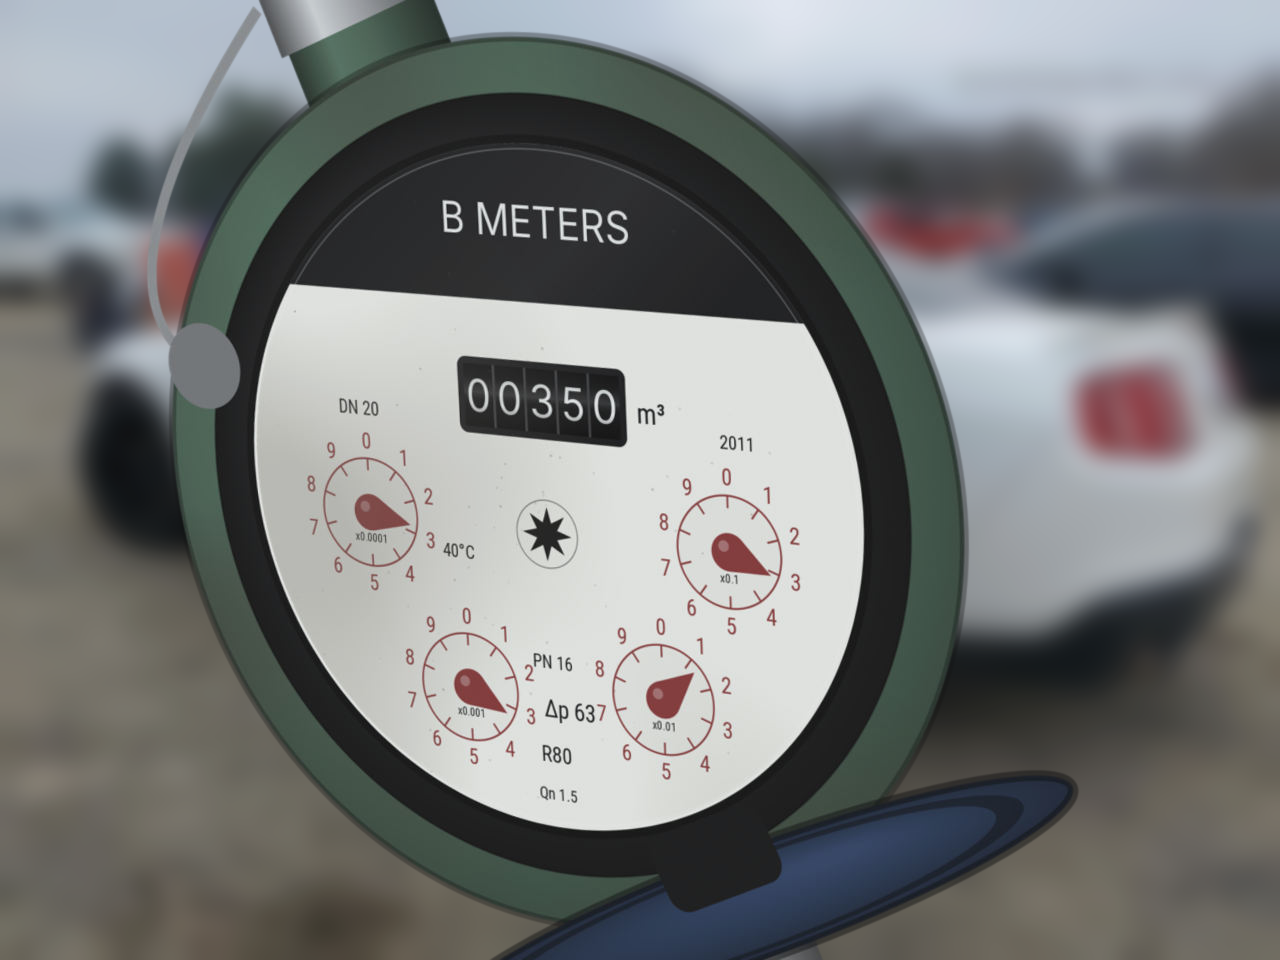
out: 350.3132 m³
